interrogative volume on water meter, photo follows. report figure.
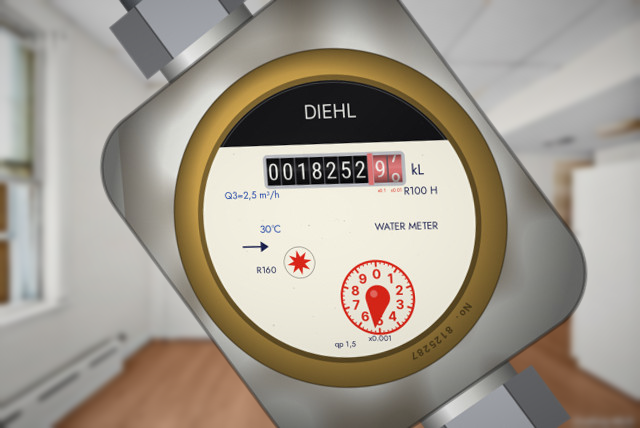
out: 18252.975 kL
